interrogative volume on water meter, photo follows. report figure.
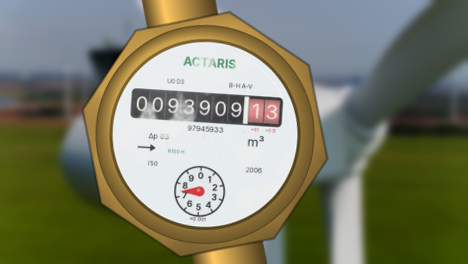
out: 93909.137 m³
